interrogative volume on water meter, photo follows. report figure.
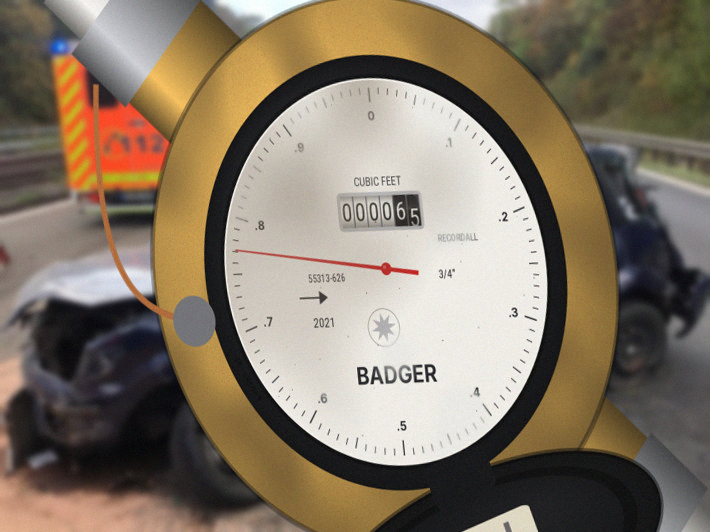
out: 64.77 ft³
